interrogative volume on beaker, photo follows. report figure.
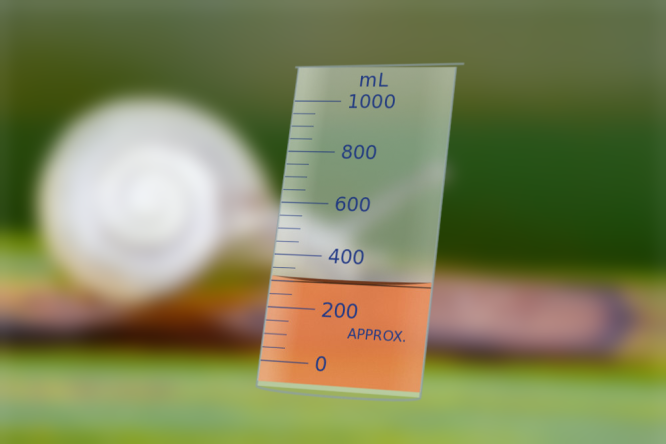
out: 300 mL
